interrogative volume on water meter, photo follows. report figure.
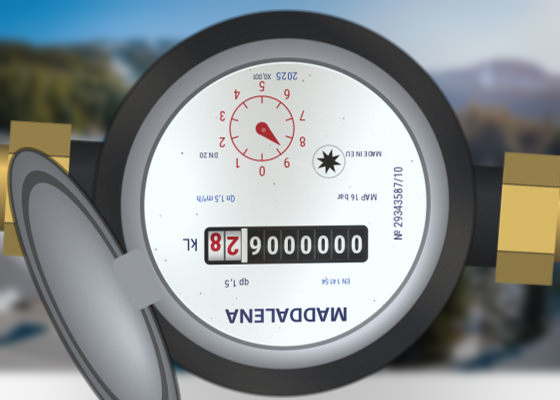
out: 6.278 kL
